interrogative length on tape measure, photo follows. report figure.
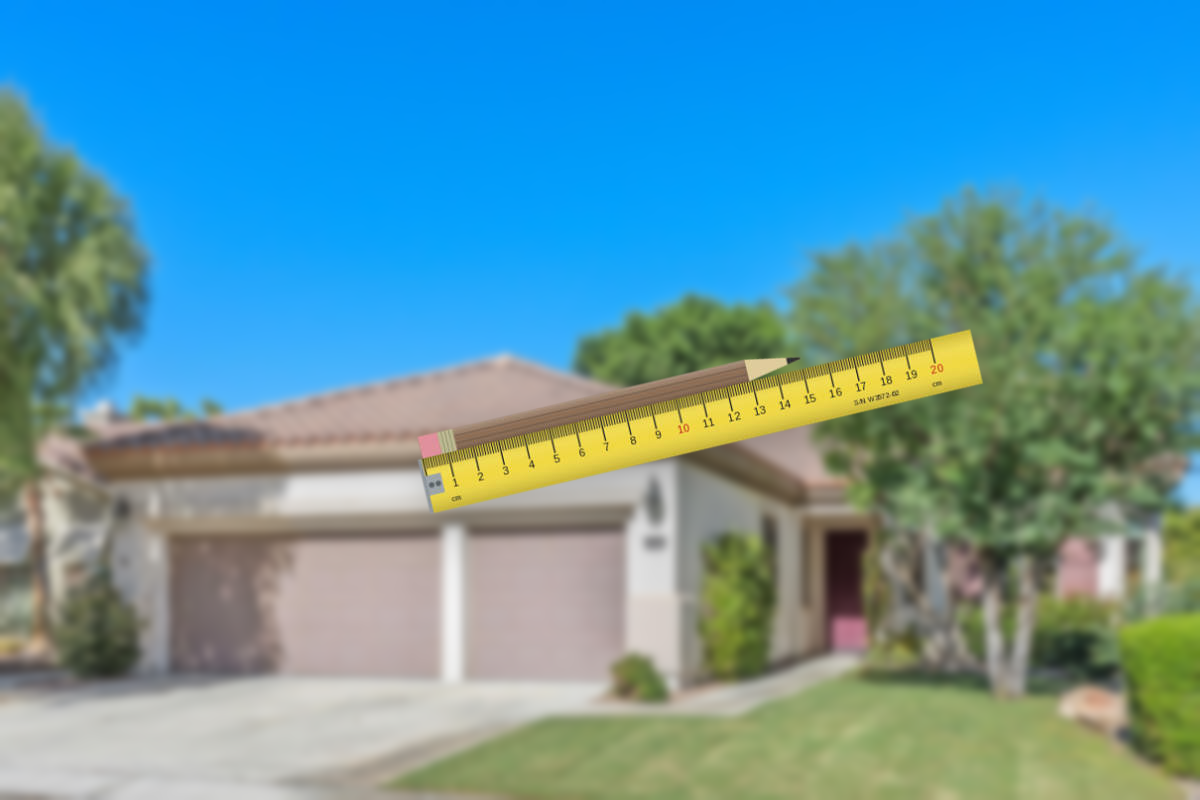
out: 15 cm
